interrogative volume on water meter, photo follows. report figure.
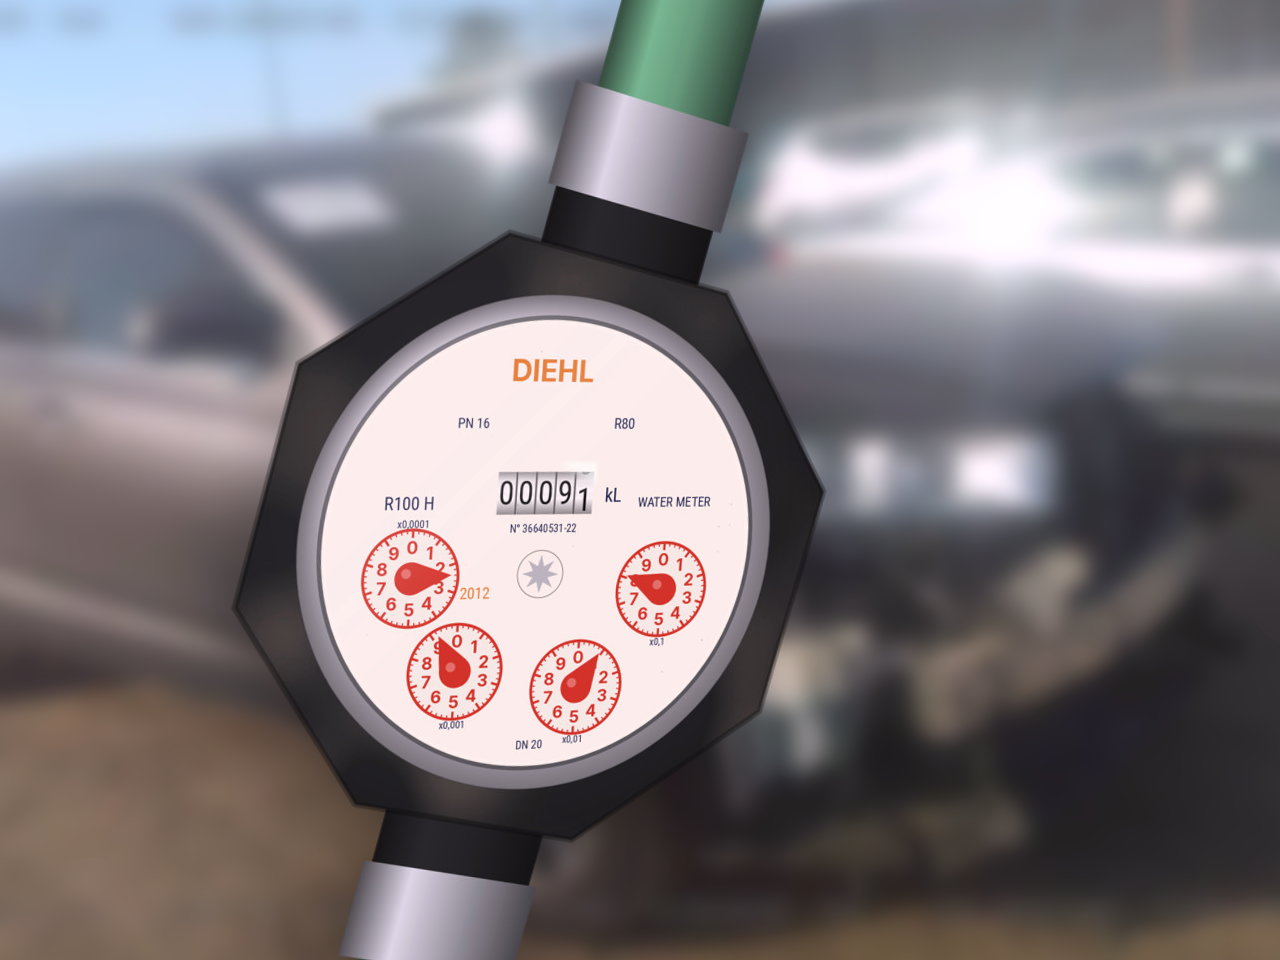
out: 90.8092 kL
